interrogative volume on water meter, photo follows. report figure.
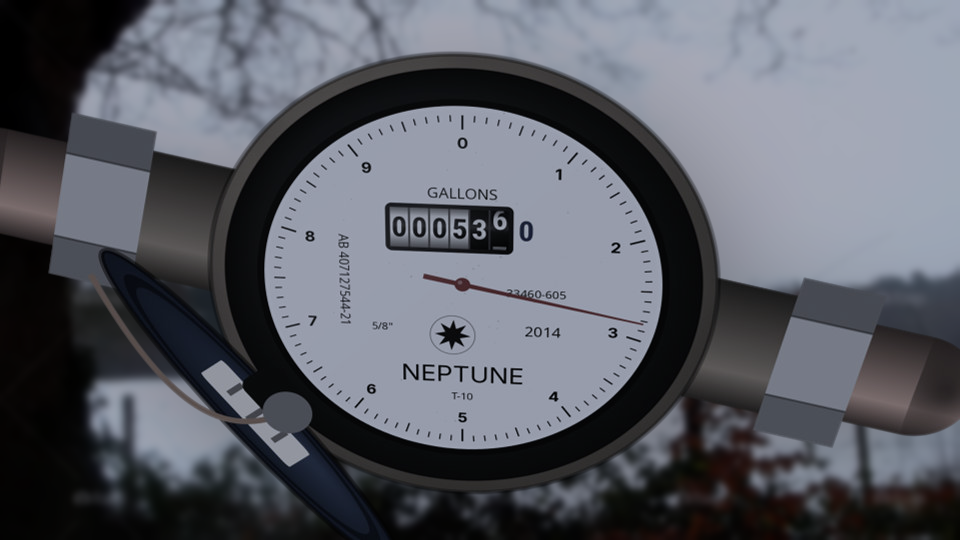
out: 5362.8 gal
